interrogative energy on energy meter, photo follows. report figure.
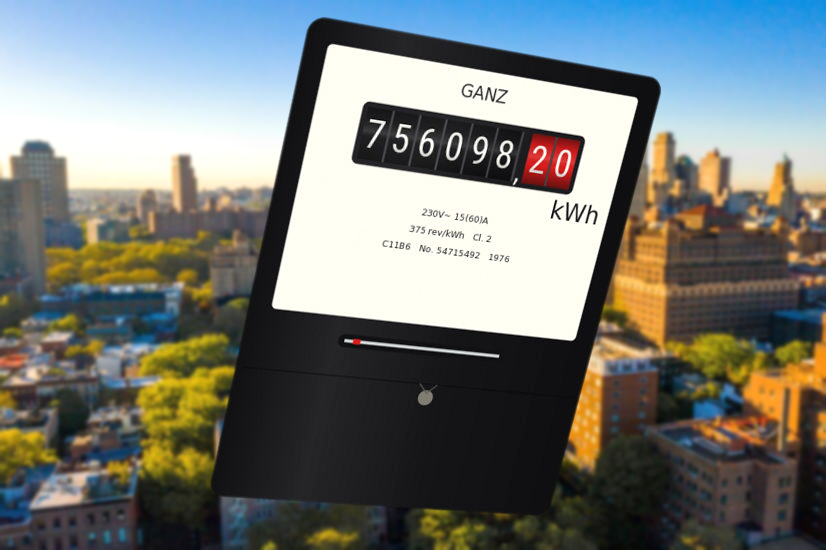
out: 756098.20 kWh
